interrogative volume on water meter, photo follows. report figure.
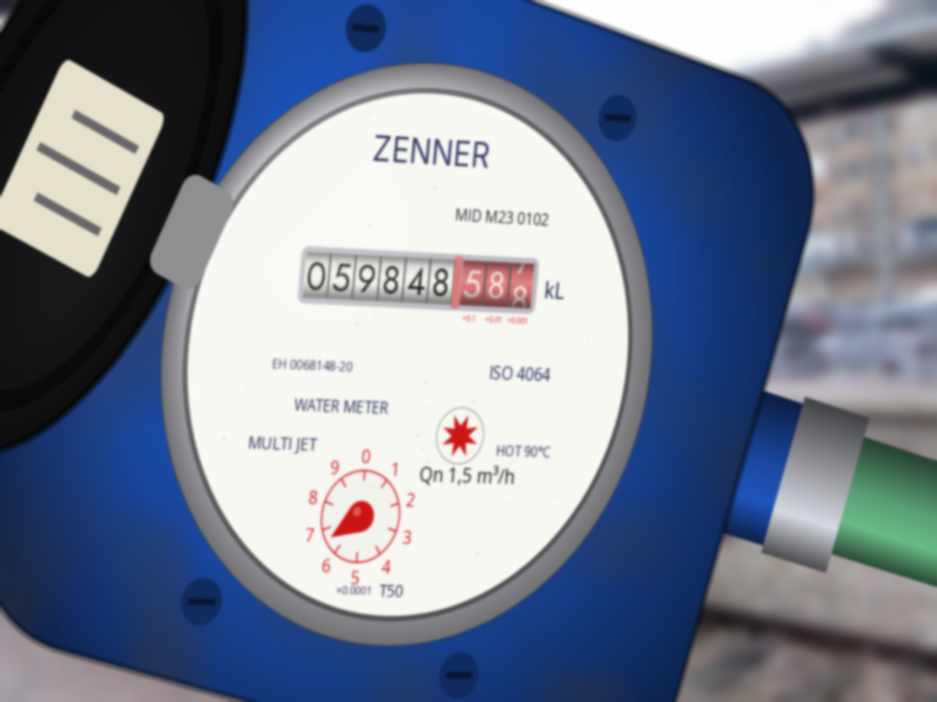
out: 59848.5876 kL
